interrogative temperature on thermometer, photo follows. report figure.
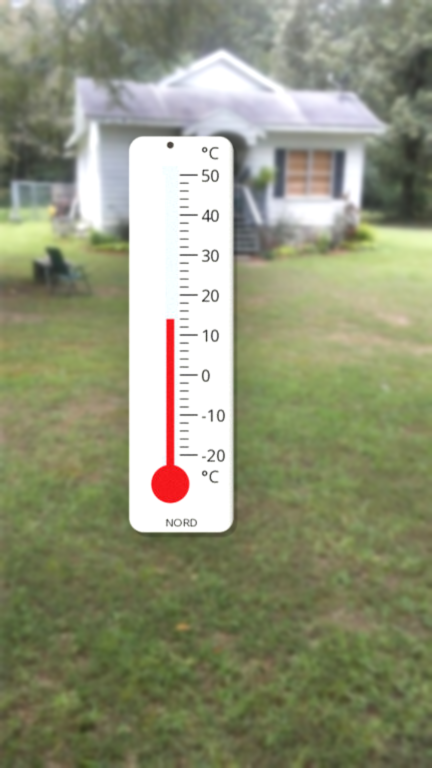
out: 14 °C
